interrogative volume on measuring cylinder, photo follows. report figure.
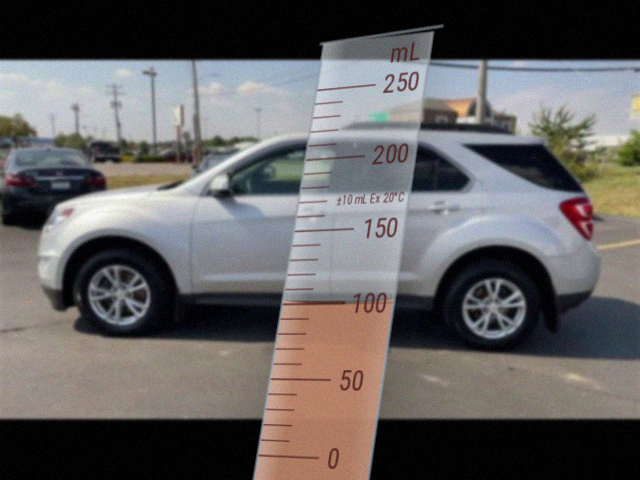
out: 100 mL
